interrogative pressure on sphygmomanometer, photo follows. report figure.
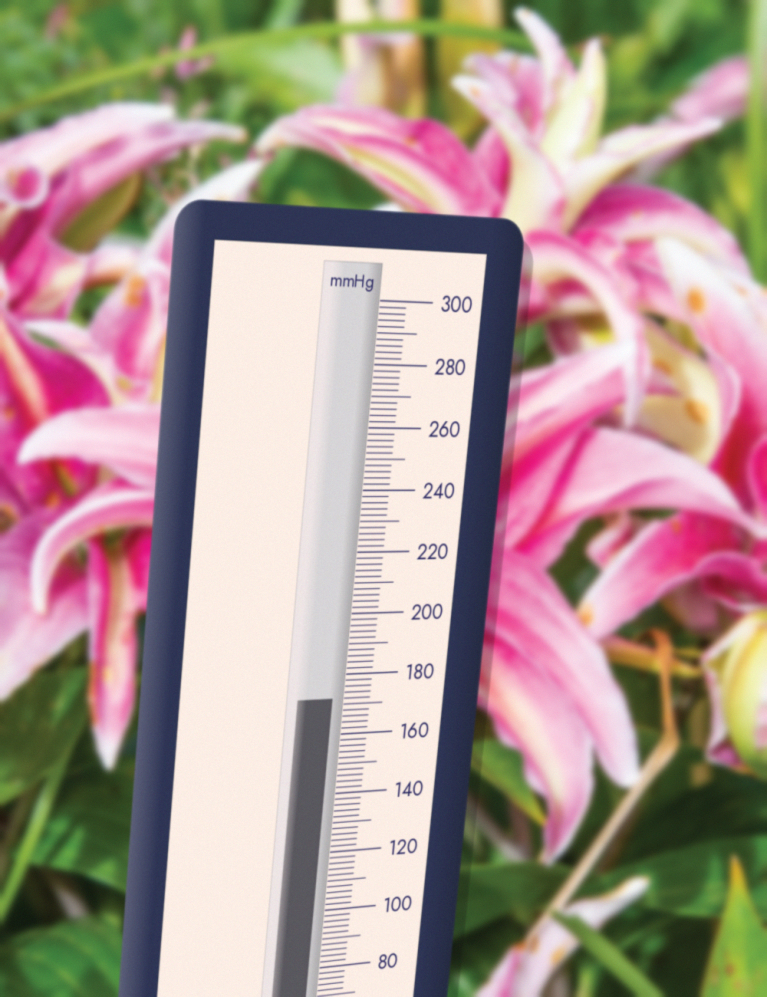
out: 172 mmHg
